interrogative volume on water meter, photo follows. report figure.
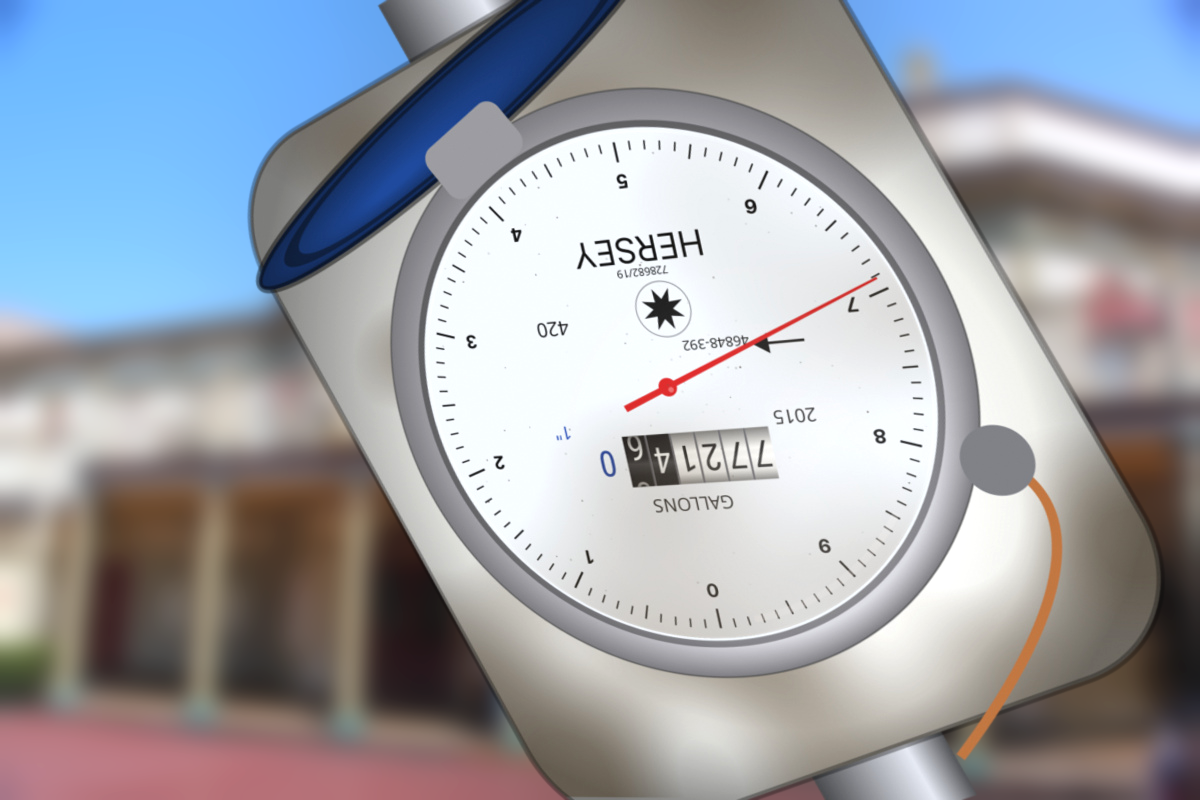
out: 7721456.9 gal
